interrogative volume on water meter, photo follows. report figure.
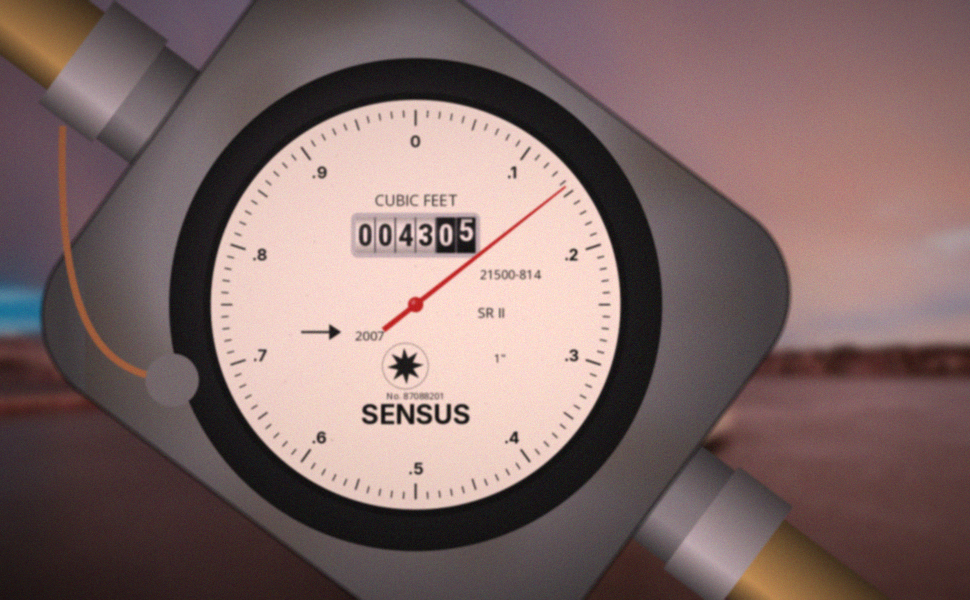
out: 4305.14 ft³
